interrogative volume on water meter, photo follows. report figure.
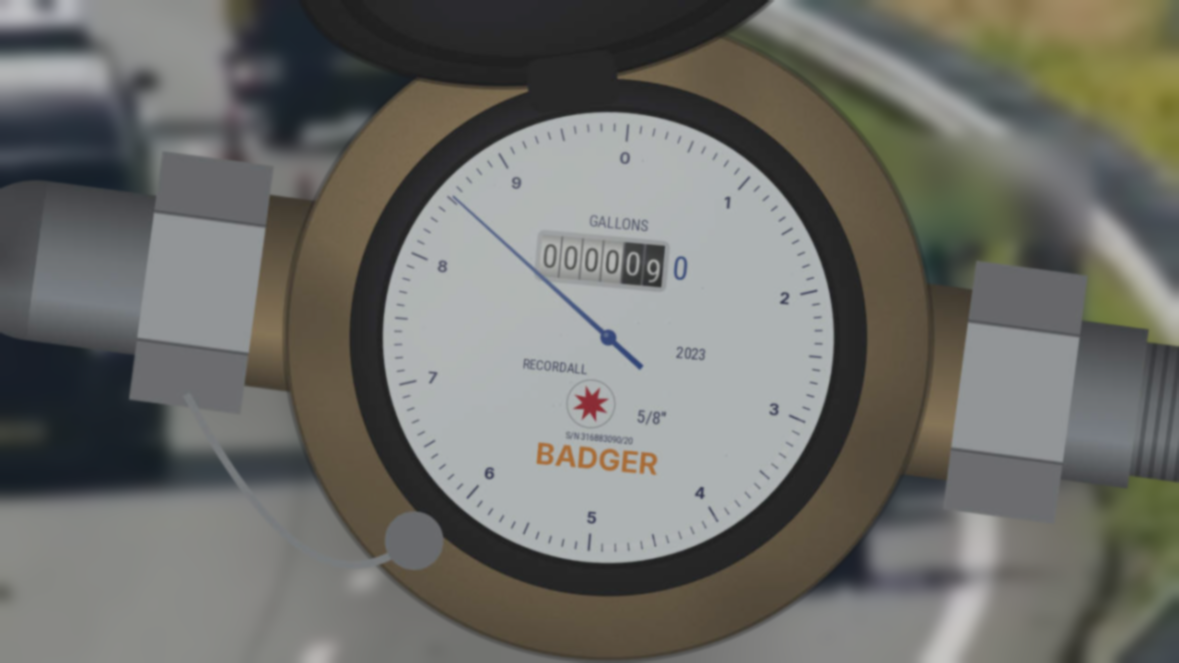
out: 88.5 gal
